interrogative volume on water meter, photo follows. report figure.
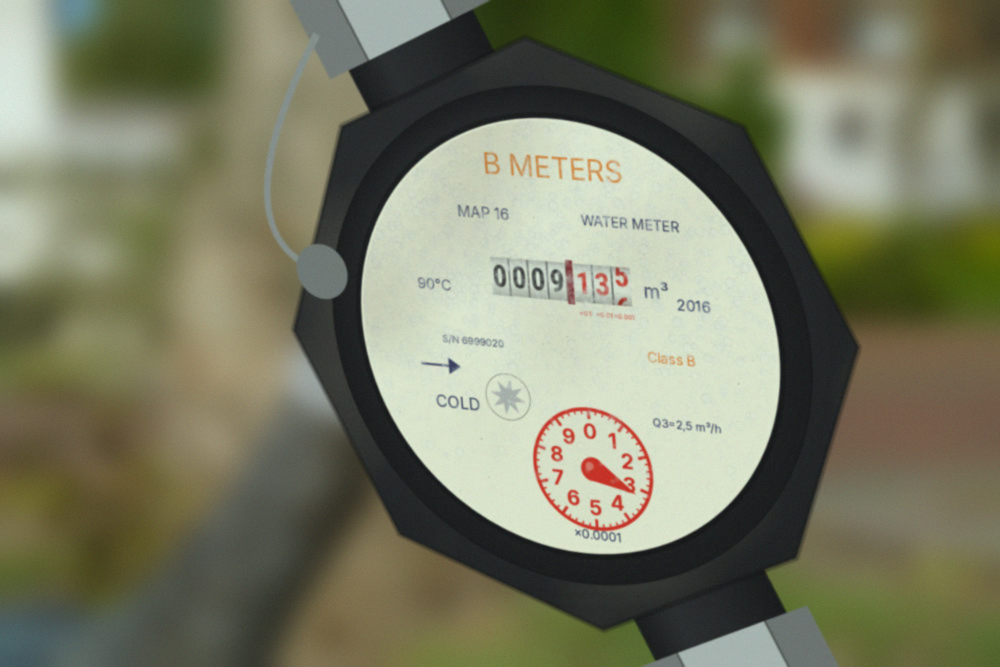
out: 9.1353 m³
